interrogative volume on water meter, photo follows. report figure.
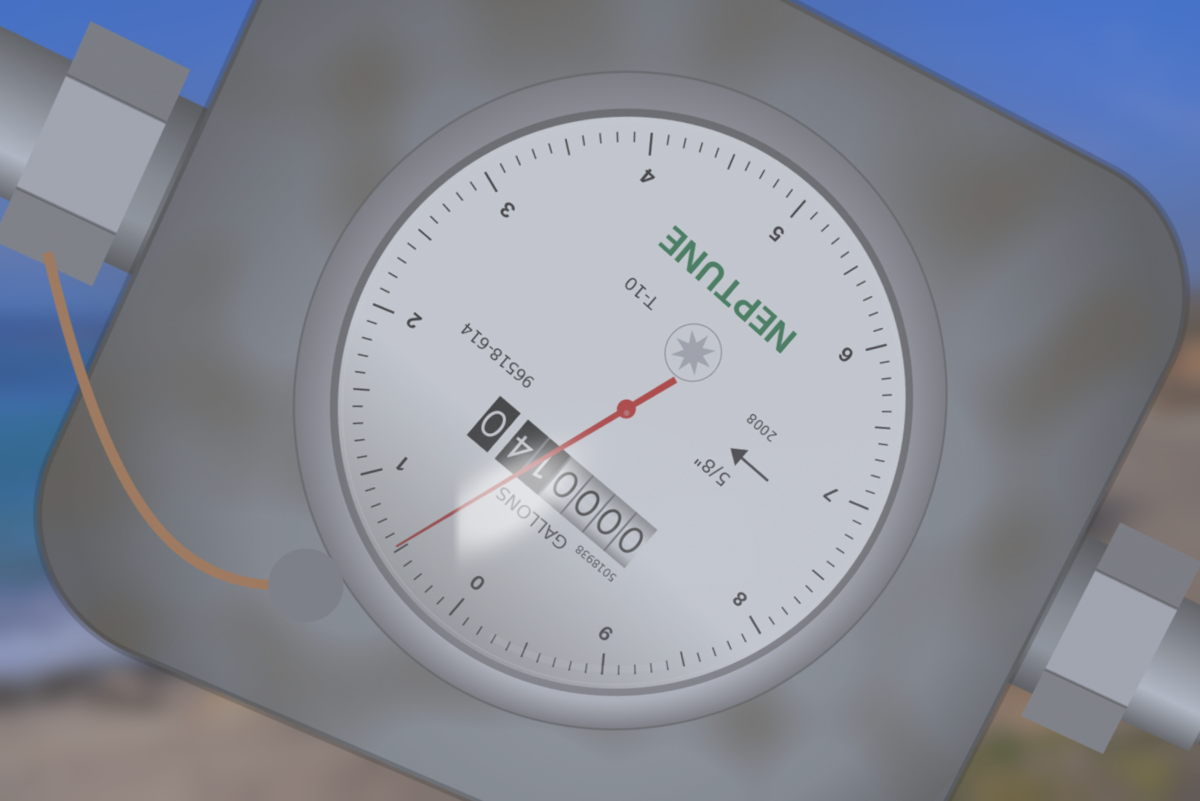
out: 140.5 gal
